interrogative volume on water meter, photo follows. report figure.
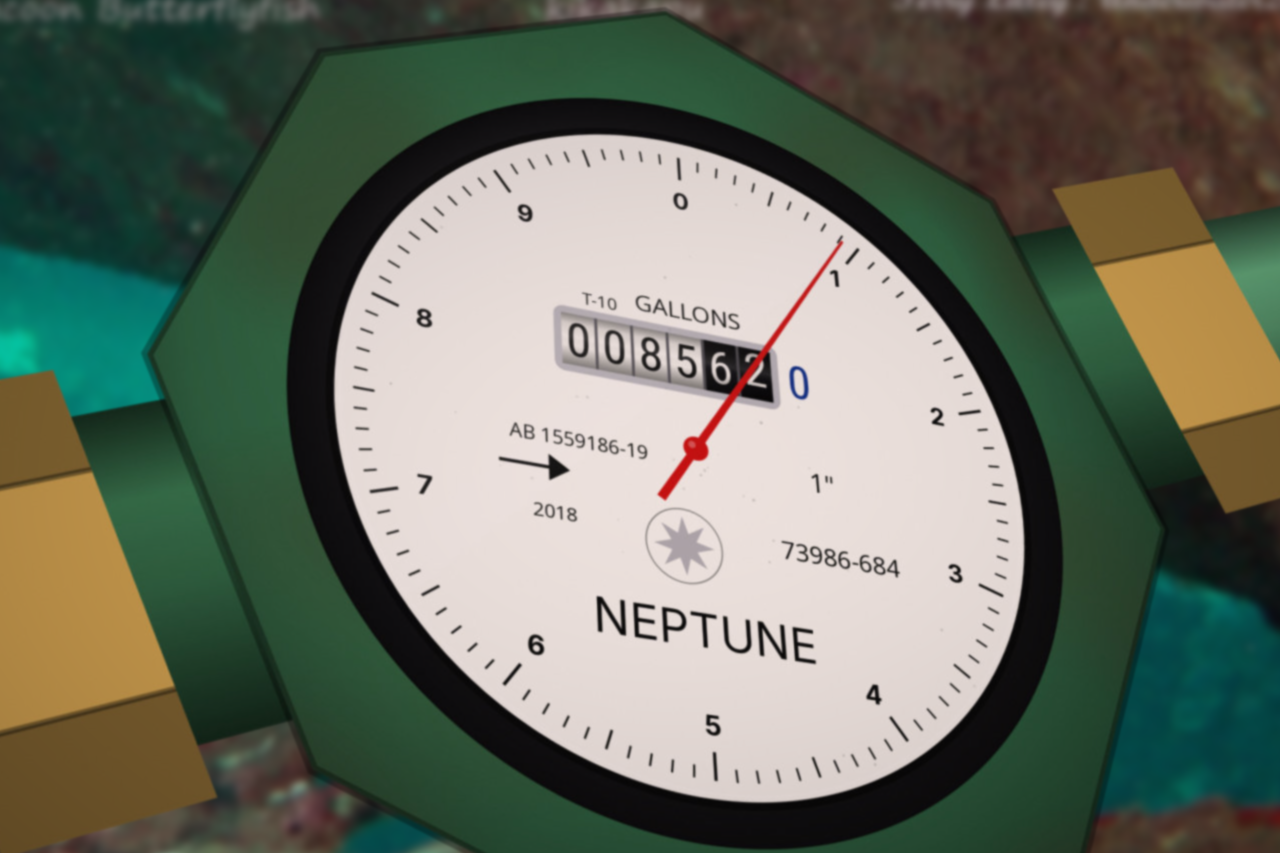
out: 85620.9 gal
